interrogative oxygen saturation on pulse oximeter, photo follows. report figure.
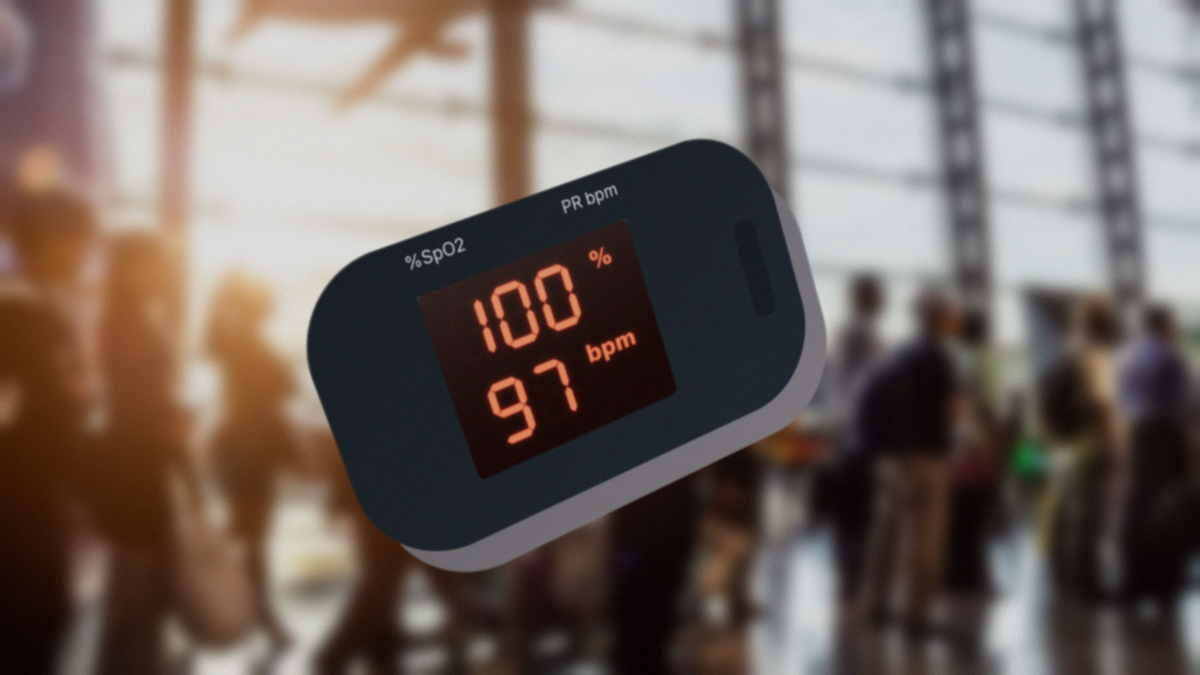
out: 100 %
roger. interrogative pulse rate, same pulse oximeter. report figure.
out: 97 bpm
